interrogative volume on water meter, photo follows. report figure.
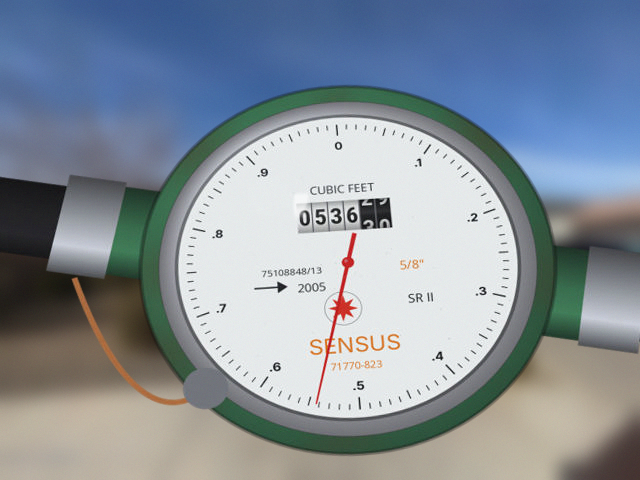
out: 53629.54 ft³
